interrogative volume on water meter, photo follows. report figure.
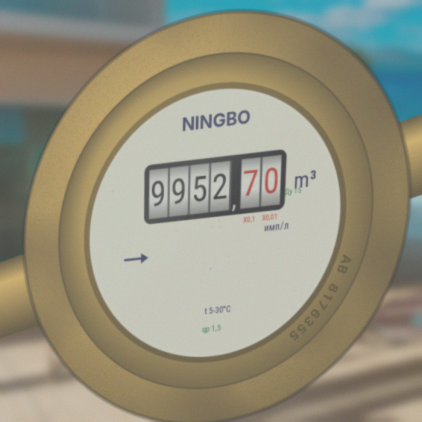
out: 9952.70 m³
